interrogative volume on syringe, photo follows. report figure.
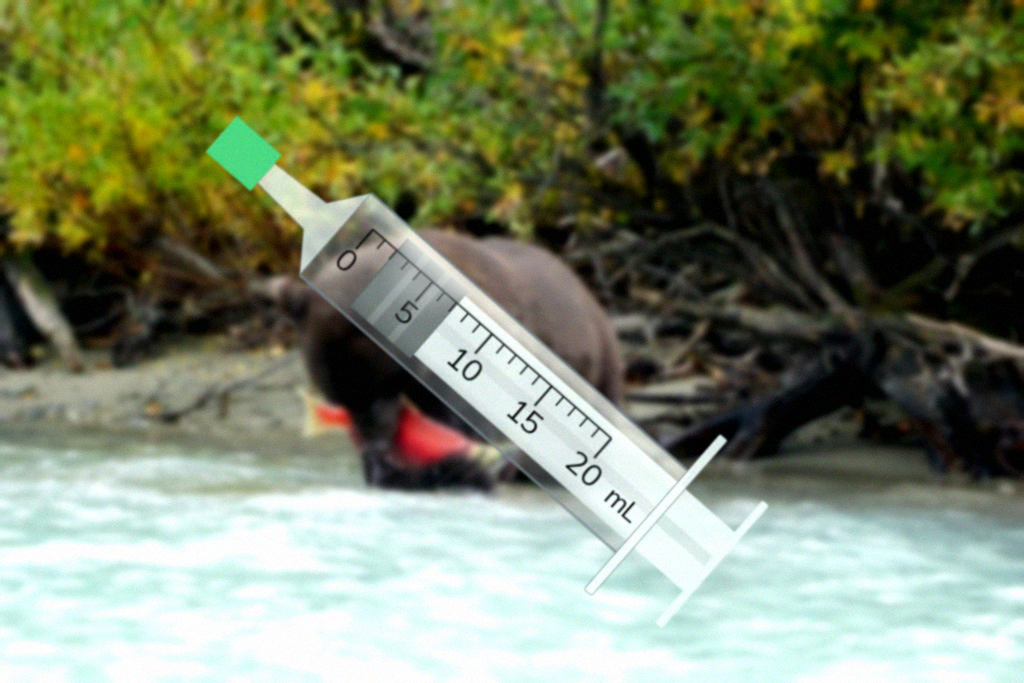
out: 2 mL
